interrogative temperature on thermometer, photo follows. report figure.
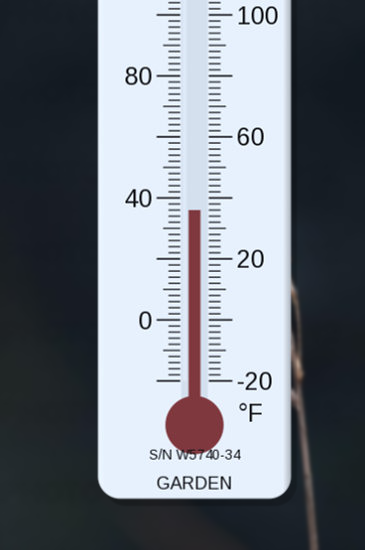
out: 36 °F
